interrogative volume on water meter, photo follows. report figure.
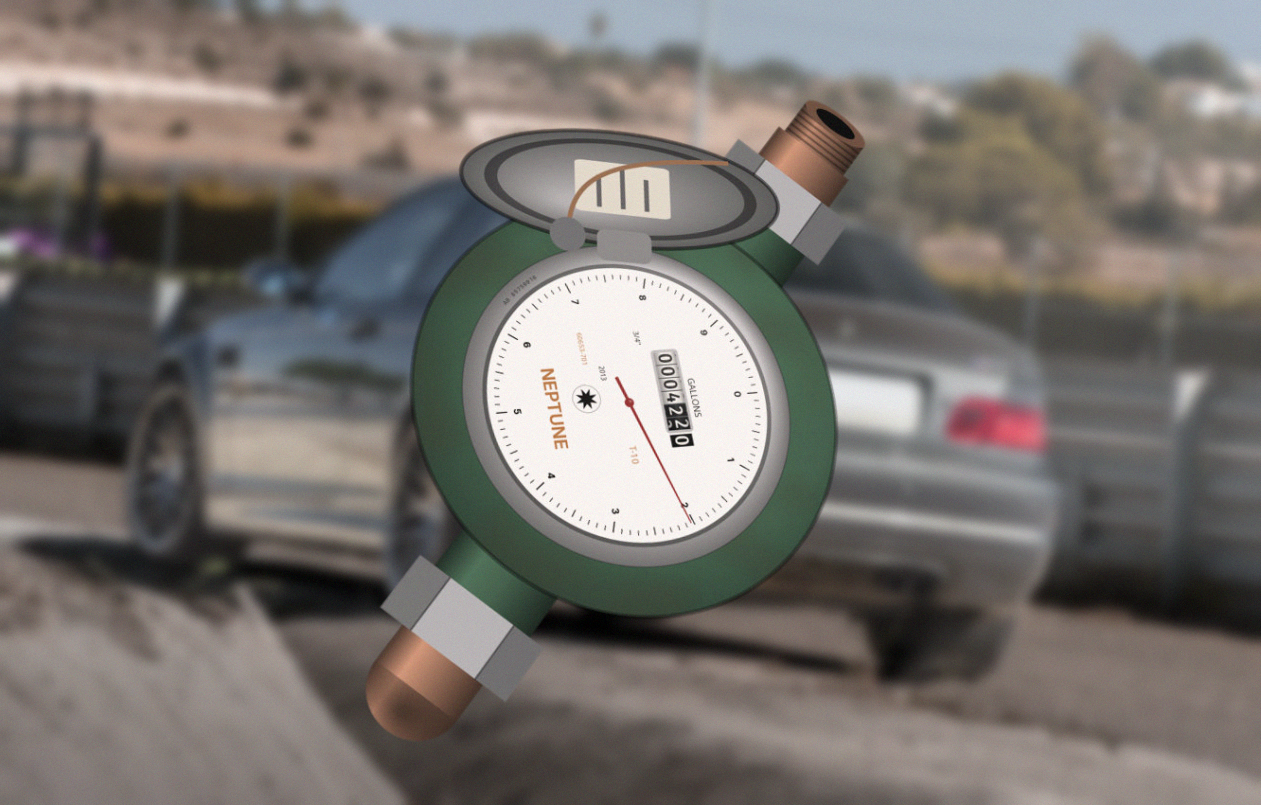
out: 4222.0 gal
